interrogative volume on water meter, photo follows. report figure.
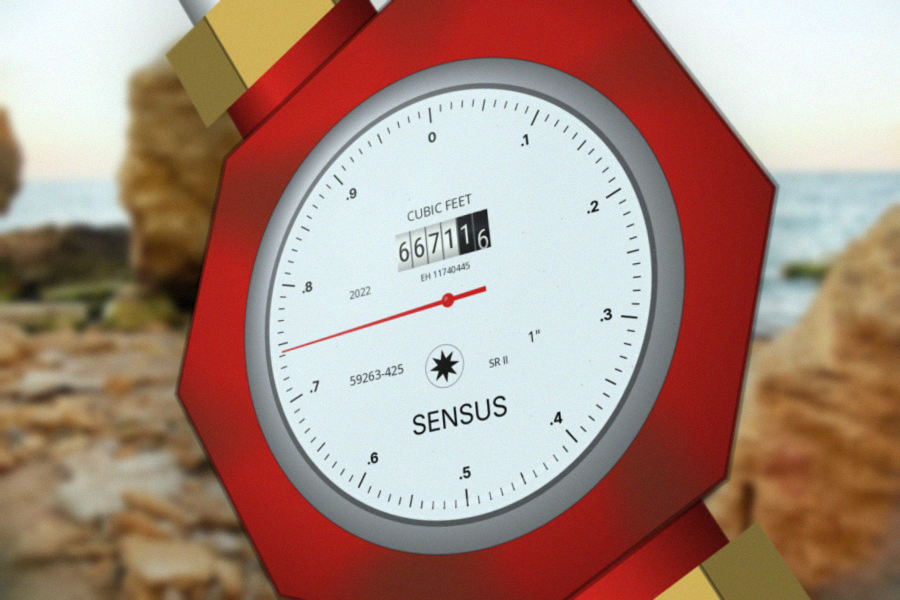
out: 667115.74 ft³
